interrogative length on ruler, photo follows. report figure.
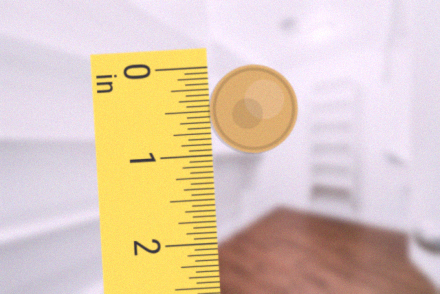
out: 1 in
